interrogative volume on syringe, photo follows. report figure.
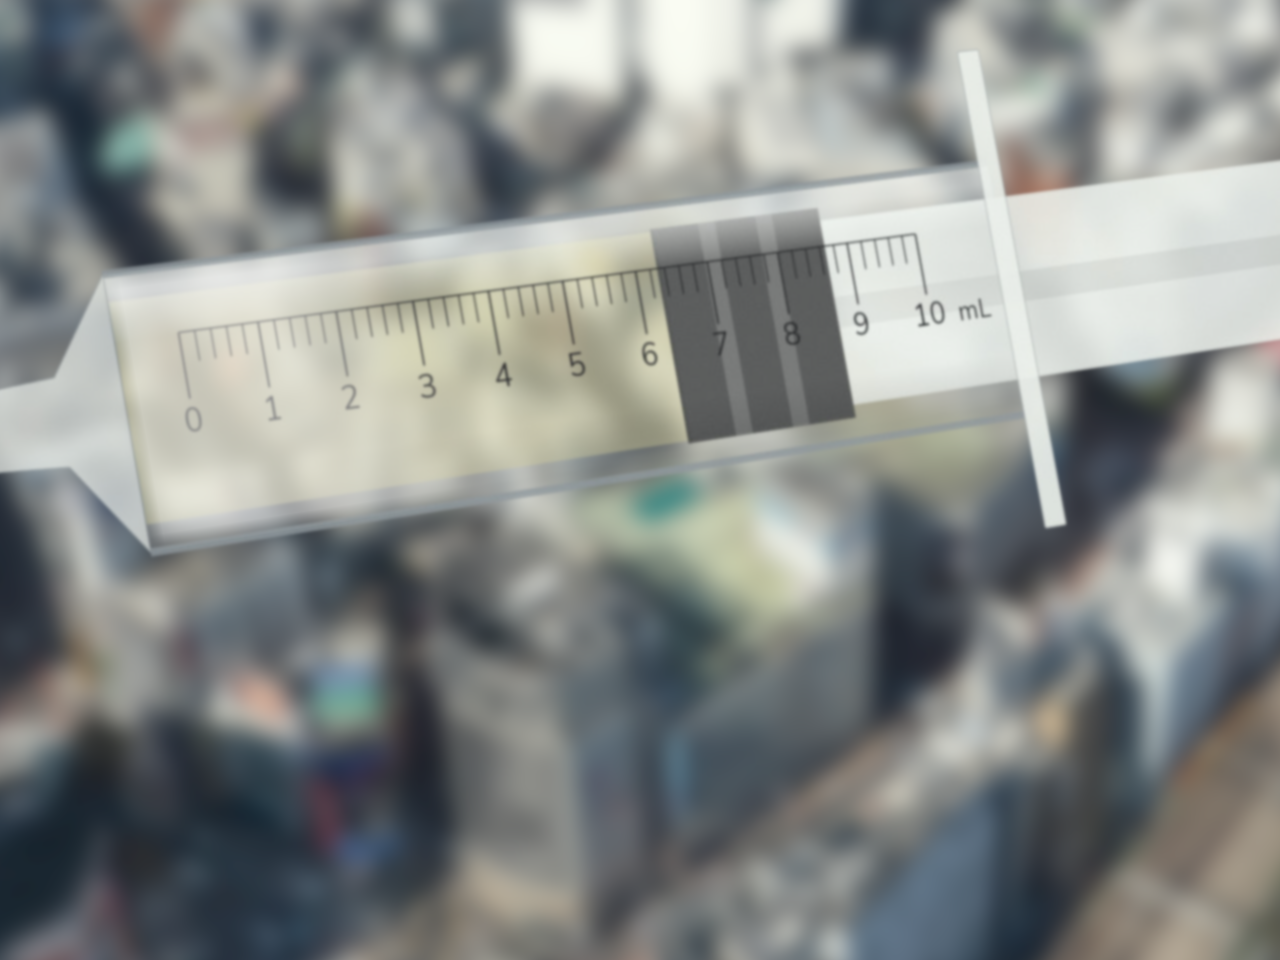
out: 6.3 mL
